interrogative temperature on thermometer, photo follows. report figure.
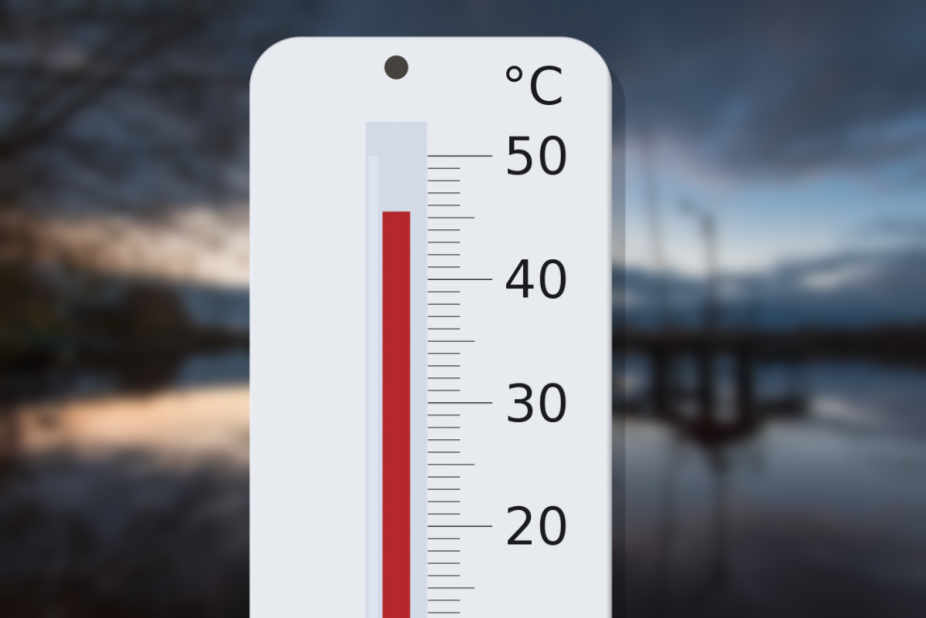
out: 45.5 °C
